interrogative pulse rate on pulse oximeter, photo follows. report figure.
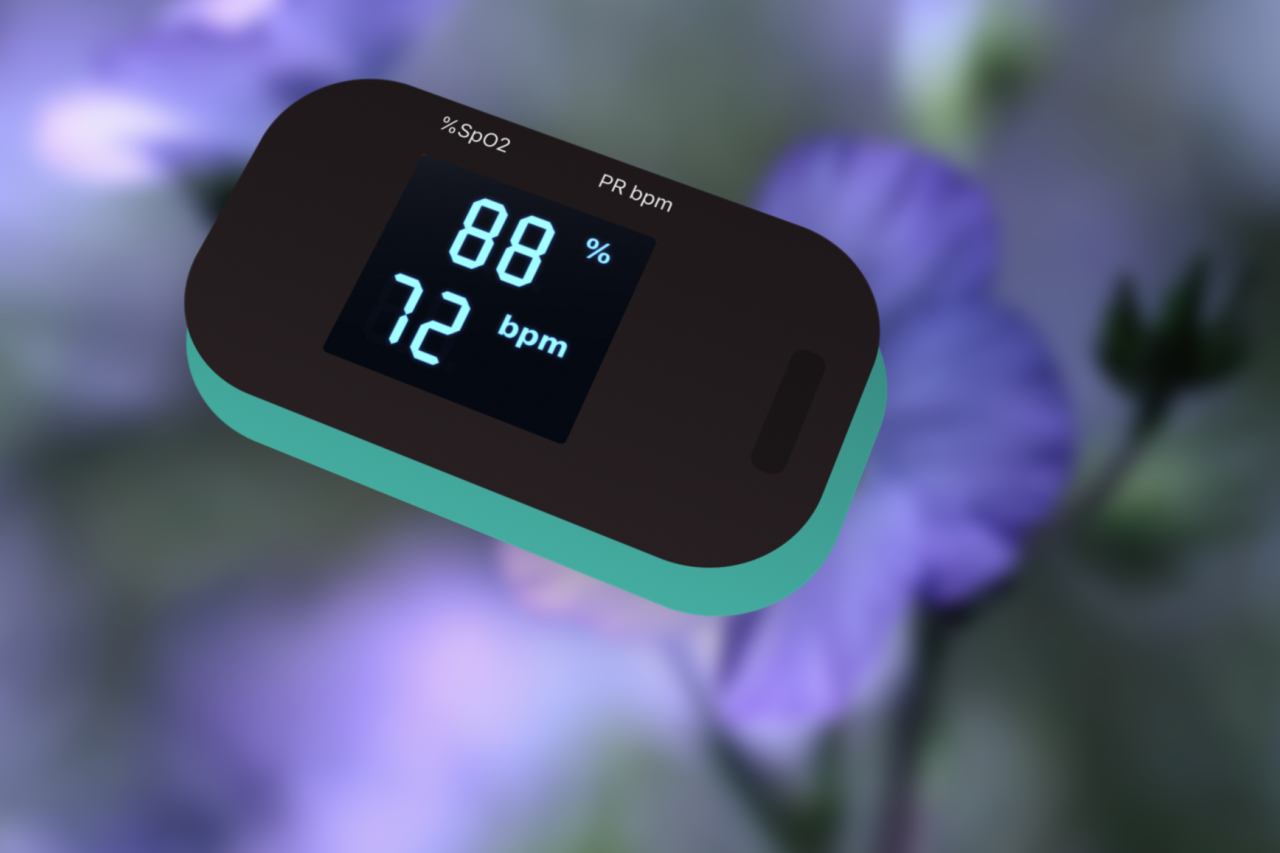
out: 72 bpm
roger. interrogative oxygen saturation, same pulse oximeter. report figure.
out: 88 %
